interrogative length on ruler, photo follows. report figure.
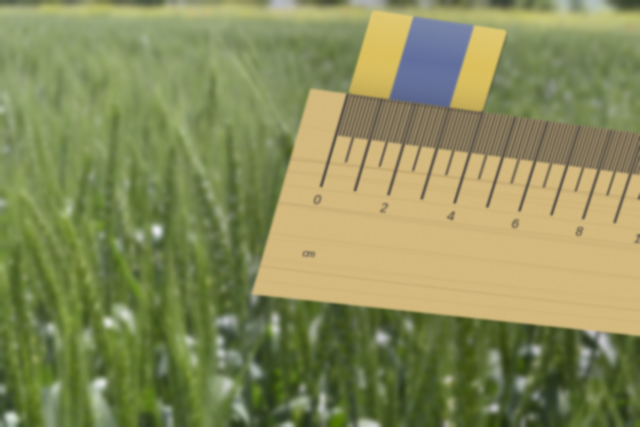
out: 4 cm
